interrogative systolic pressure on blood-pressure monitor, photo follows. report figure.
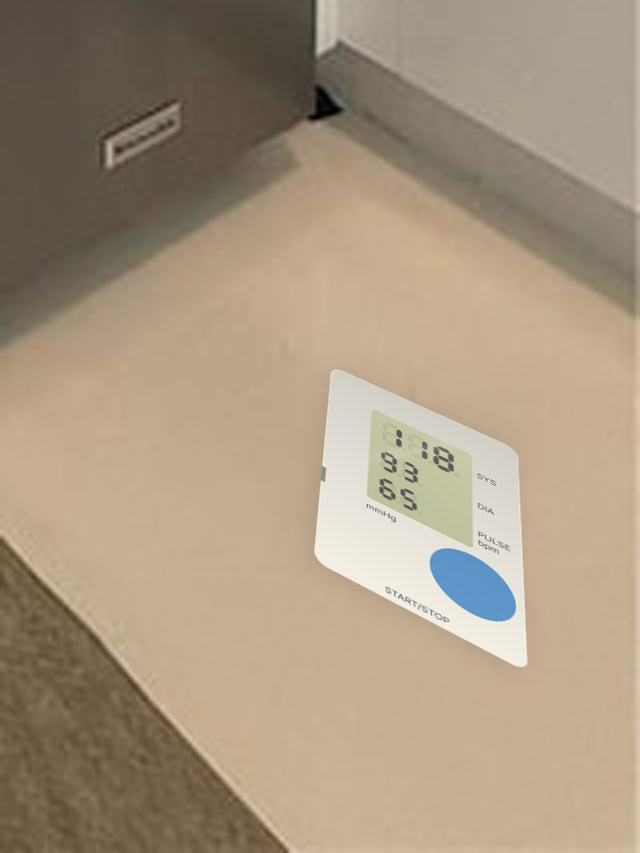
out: 118 mmHg
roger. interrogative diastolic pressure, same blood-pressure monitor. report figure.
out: 93 mmHg
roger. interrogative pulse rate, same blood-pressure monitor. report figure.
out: 65 bpm
